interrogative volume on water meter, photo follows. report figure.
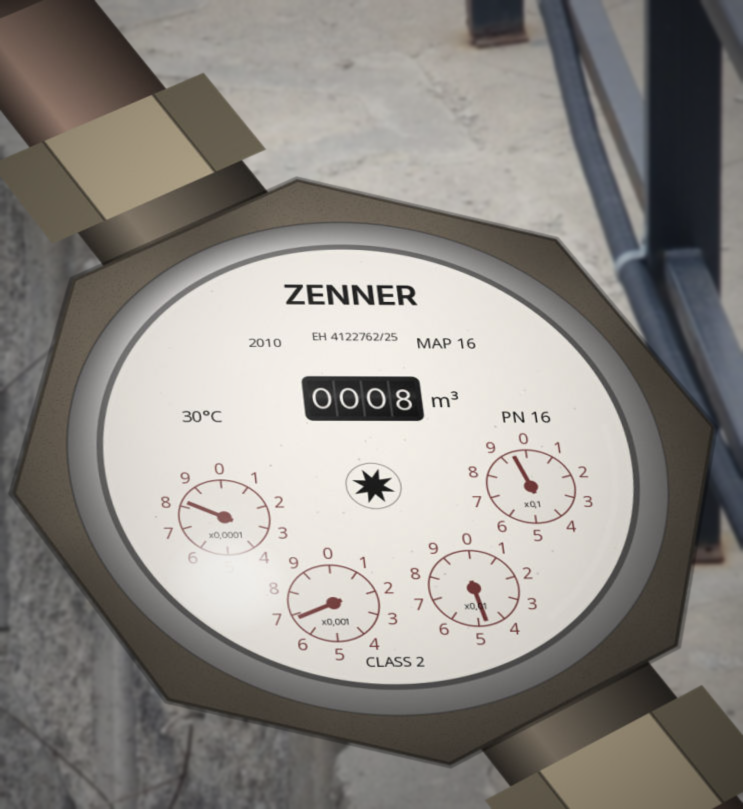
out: 7.9468 m³
